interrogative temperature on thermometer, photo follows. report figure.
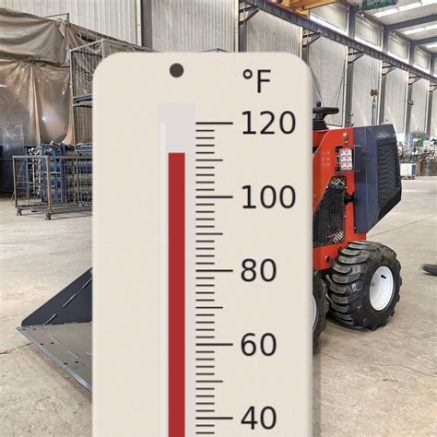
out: 112 °F
